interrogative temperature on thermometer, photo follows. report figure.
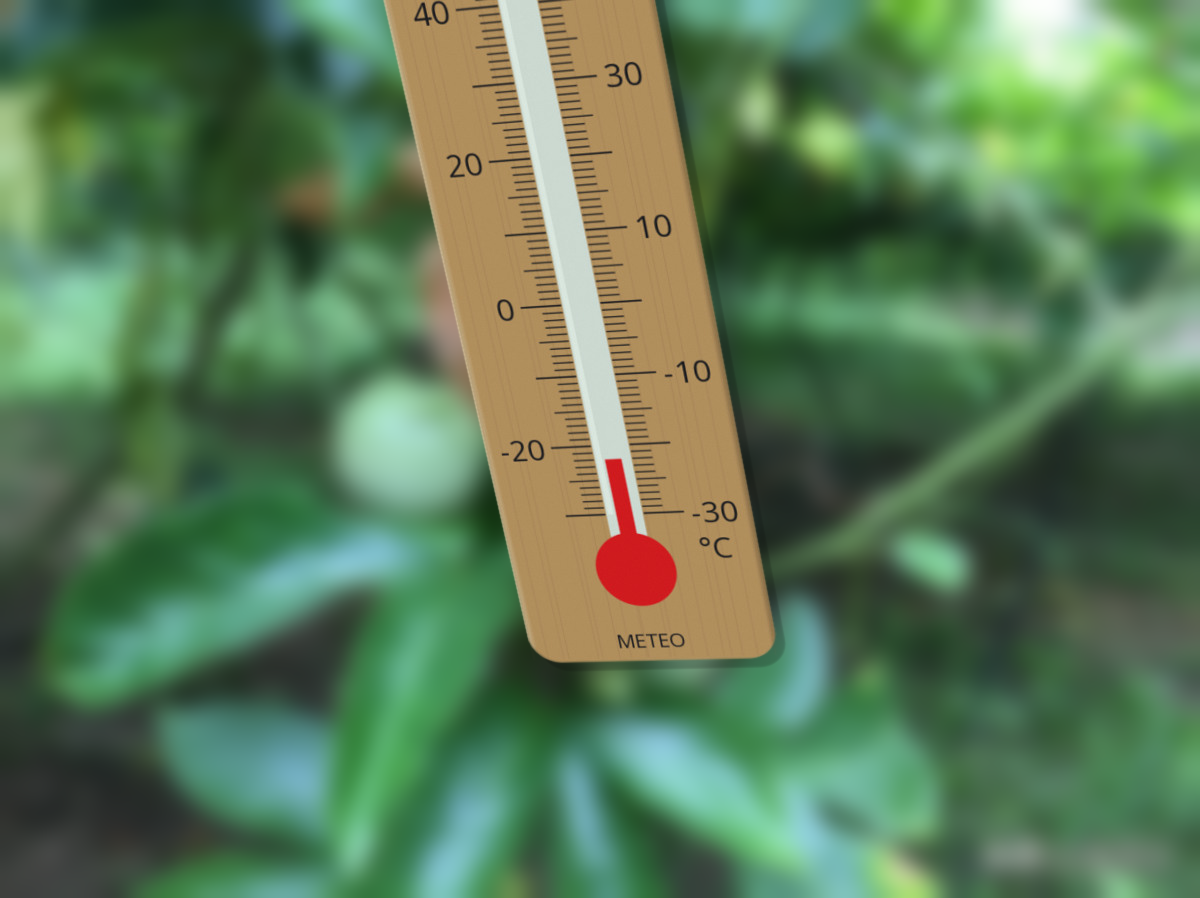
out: -22 °C
